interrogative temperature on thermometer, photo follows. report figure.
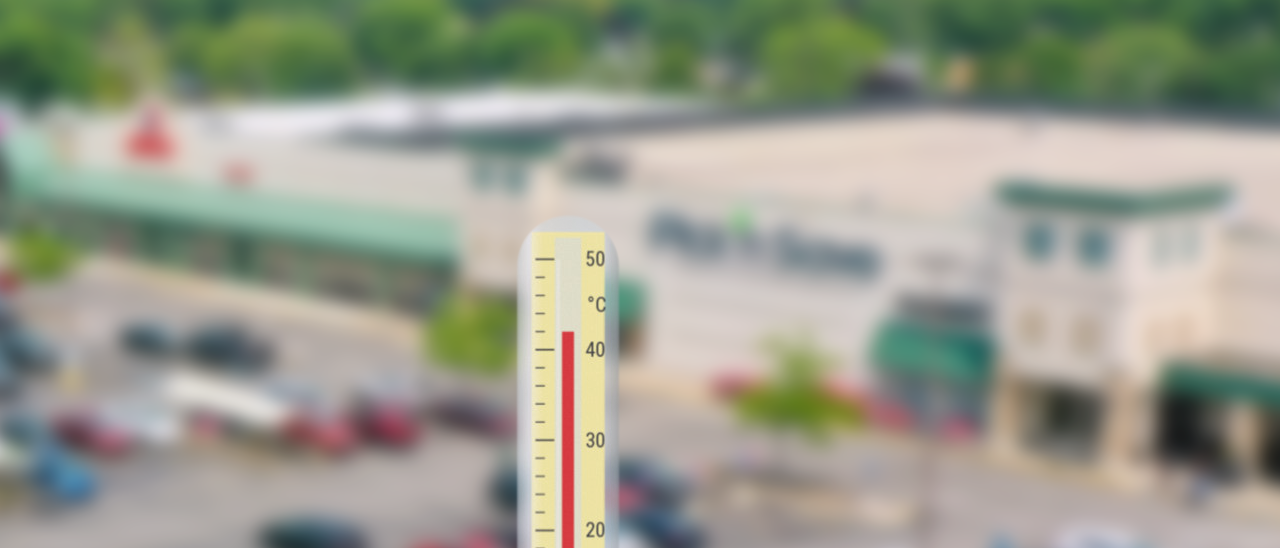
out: 42 °C
